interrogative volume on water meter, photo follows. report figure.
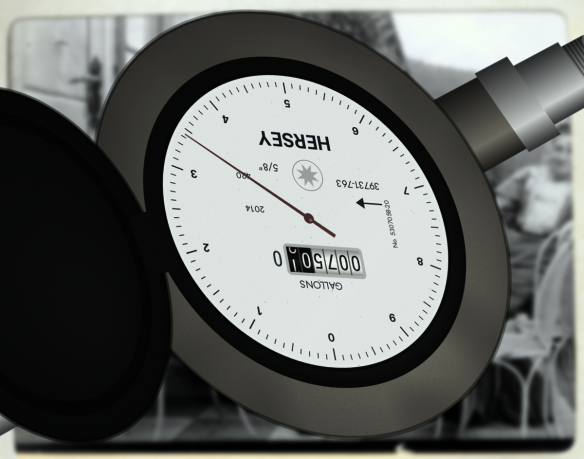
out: 75013.4 gal
